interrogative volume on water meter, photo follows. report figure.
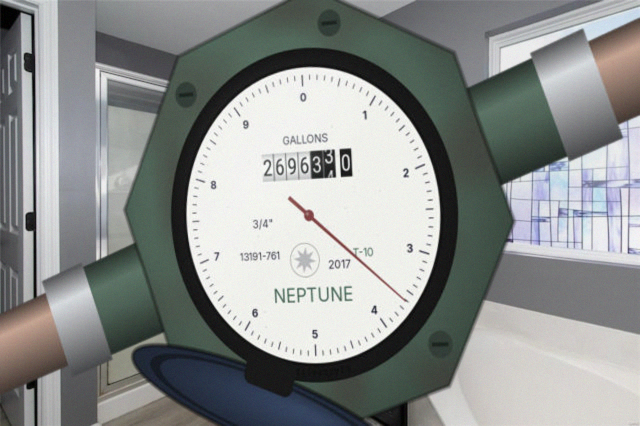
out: 2696333.6 gal
